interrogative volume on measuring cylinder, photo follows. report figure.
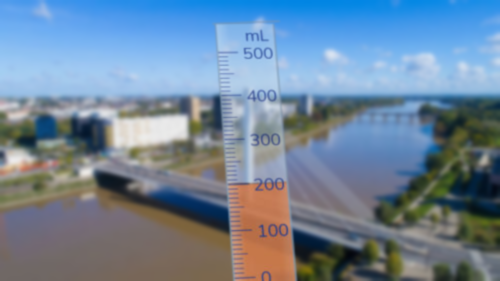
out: 200 mL
